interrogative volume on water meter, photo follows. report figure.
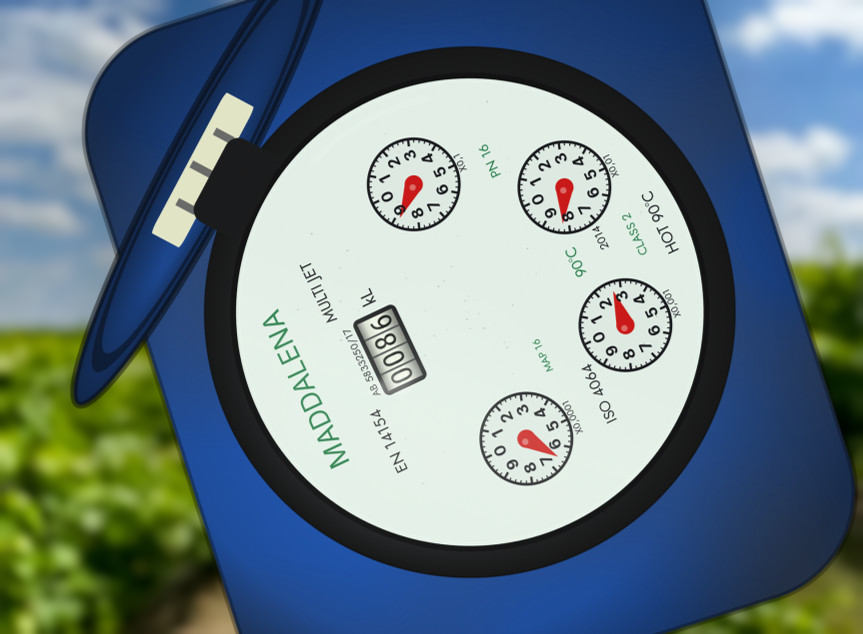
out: 85.8826 kL
